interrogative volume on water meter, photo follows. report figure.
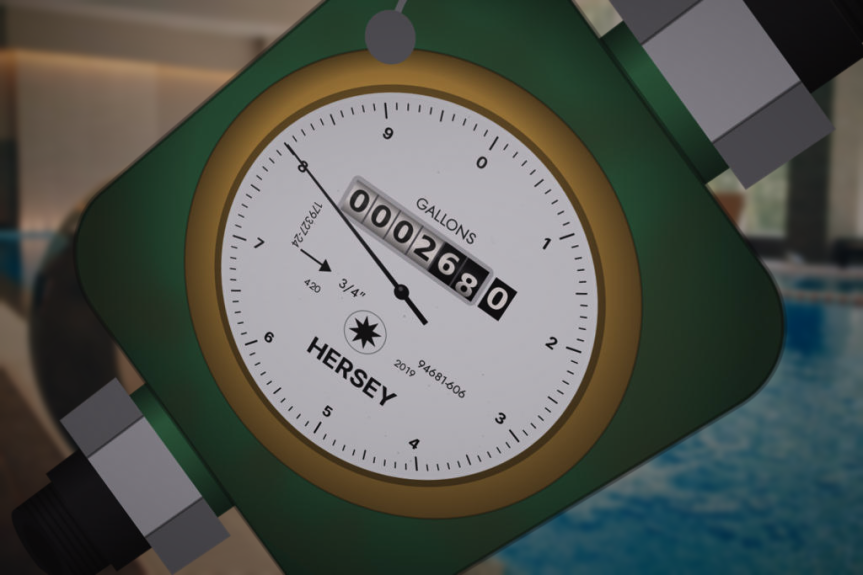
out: 2678.0 gal
